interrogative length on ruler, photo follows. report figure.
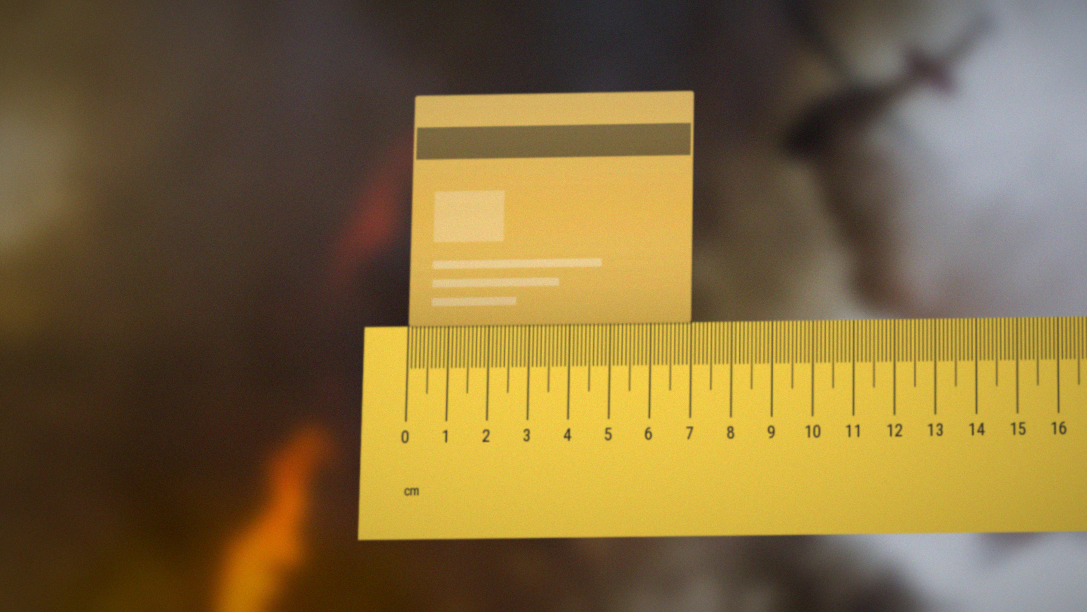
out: 7 cm
